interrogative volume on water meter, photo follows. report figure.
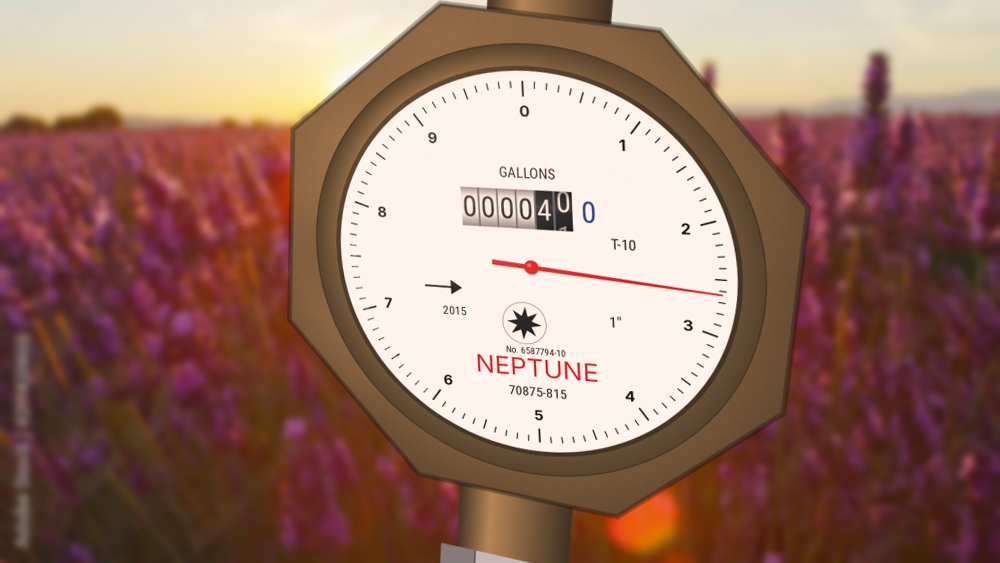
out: 402.6 gal
